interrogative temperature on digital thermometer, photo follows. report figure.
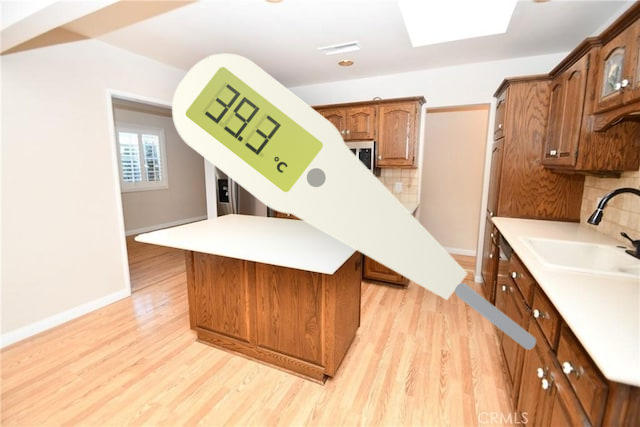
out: 39.3 °C
